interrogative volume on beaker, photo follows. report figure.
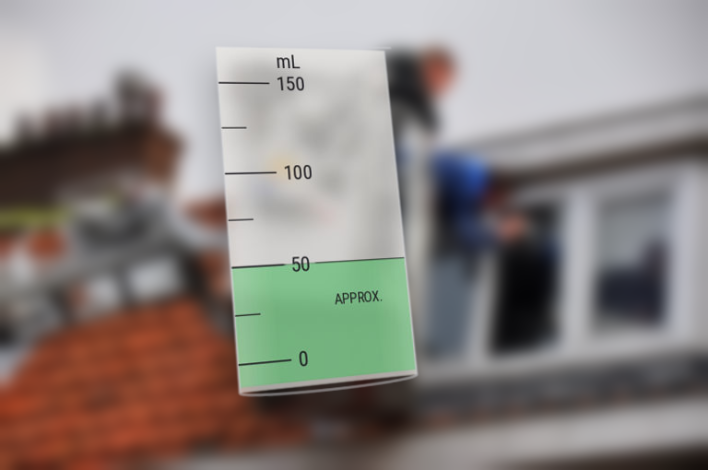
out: 50 mL
